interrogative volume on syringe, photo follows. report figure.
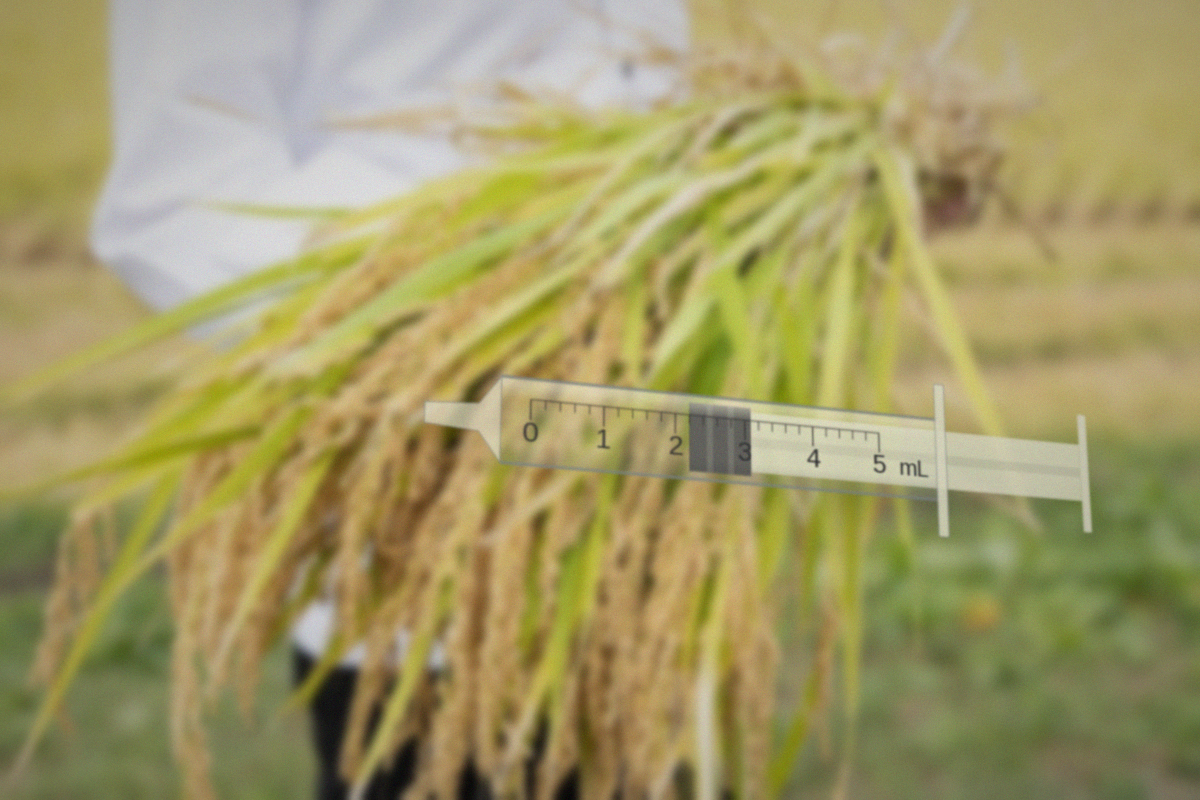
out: 2.2 mL
